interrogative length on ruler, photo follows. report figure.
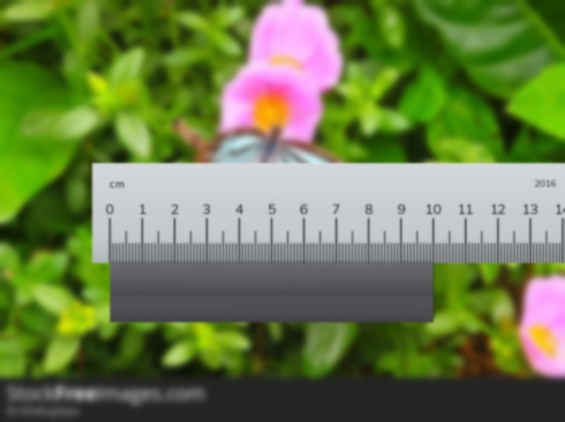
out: 10 cm
